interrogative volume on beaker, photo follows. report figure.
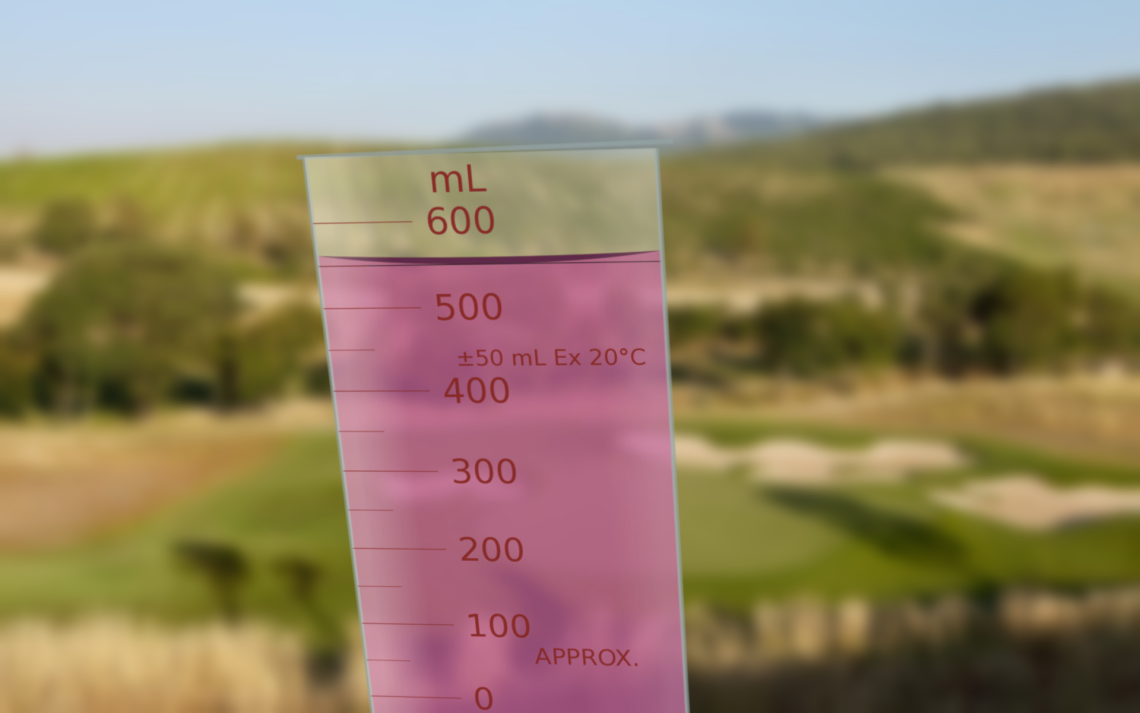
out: 550 mL
